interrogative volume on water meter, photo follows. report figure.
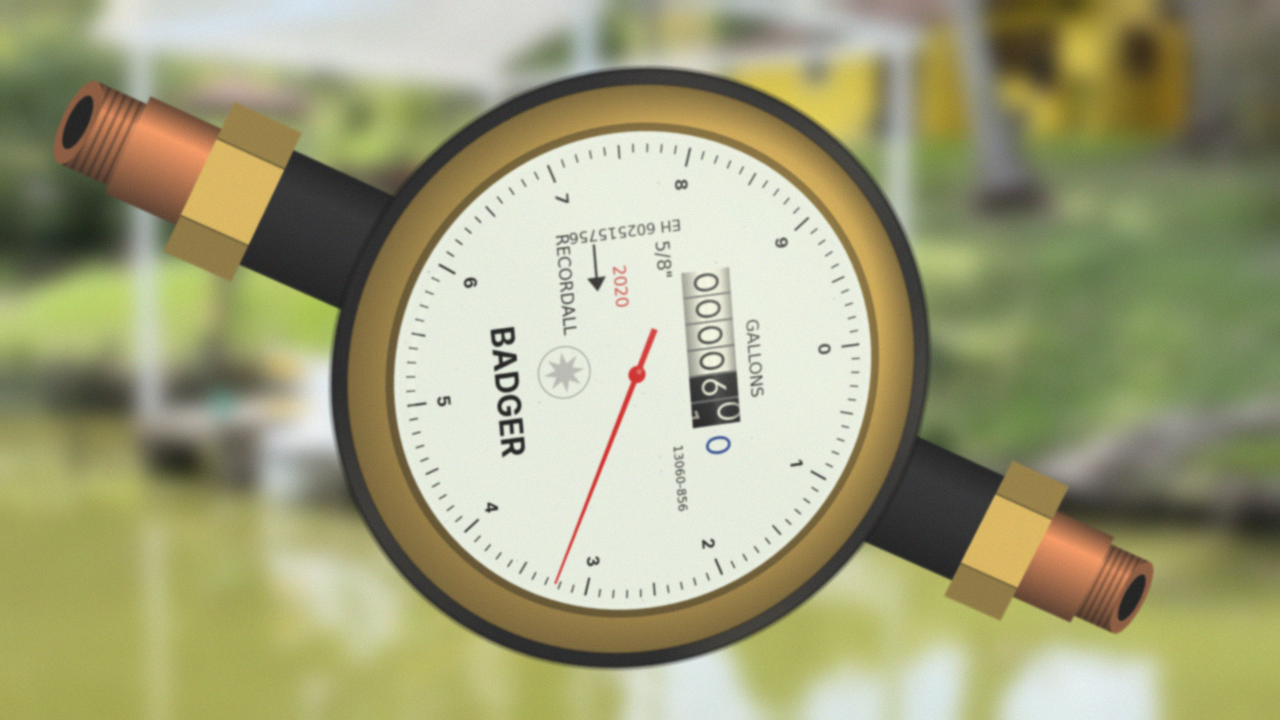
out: 603.2 gal
